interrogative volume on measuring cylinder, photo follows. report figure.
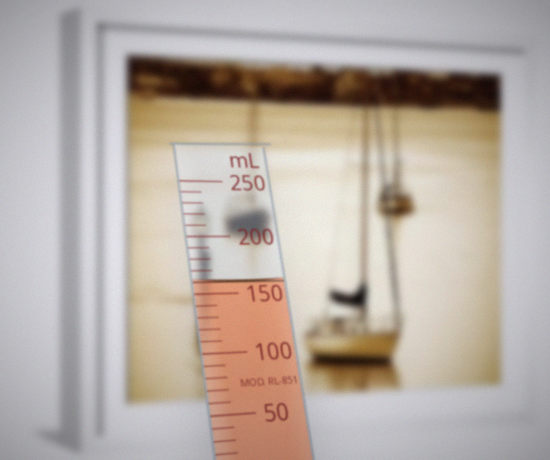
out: 160 mL
